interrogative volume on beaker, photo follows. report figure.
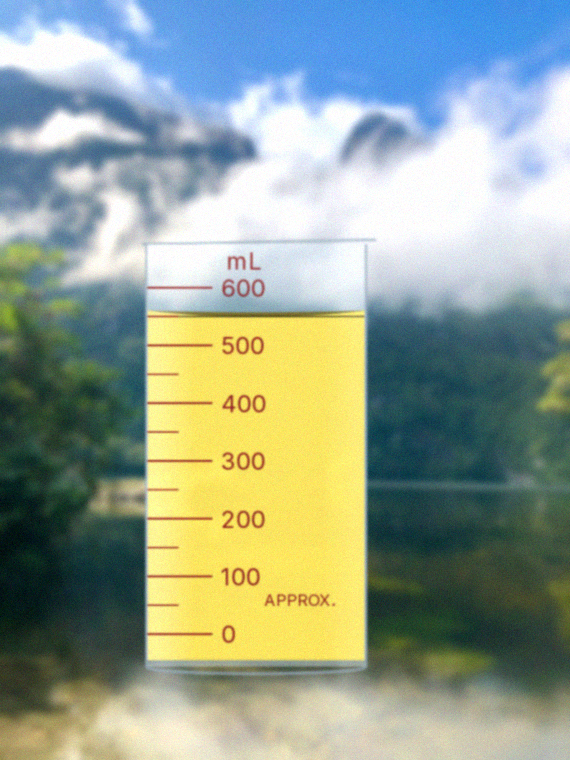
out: 550 mL
